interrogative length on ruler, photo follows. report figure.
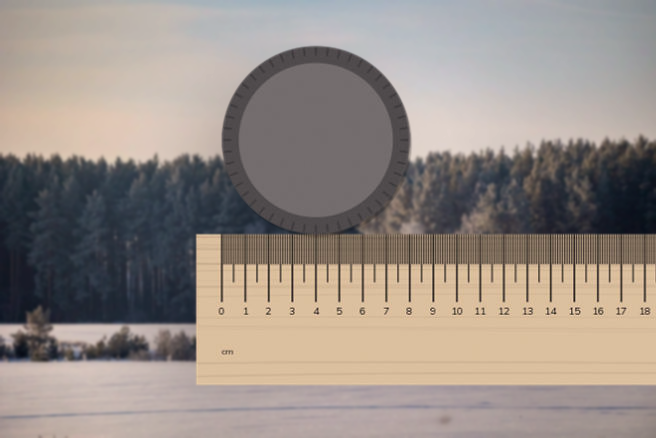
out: 8 cm
